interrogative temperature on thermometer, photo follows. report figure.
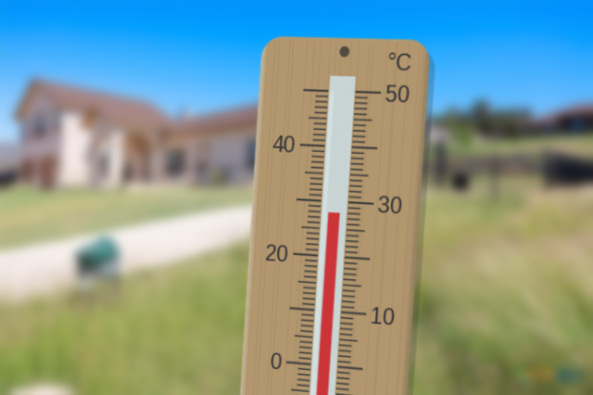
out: 28 °C
